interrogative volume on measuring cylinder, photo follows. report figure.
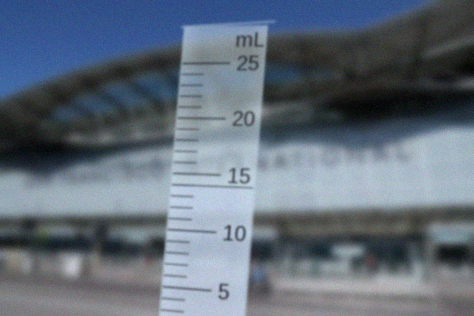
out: 14 mL
